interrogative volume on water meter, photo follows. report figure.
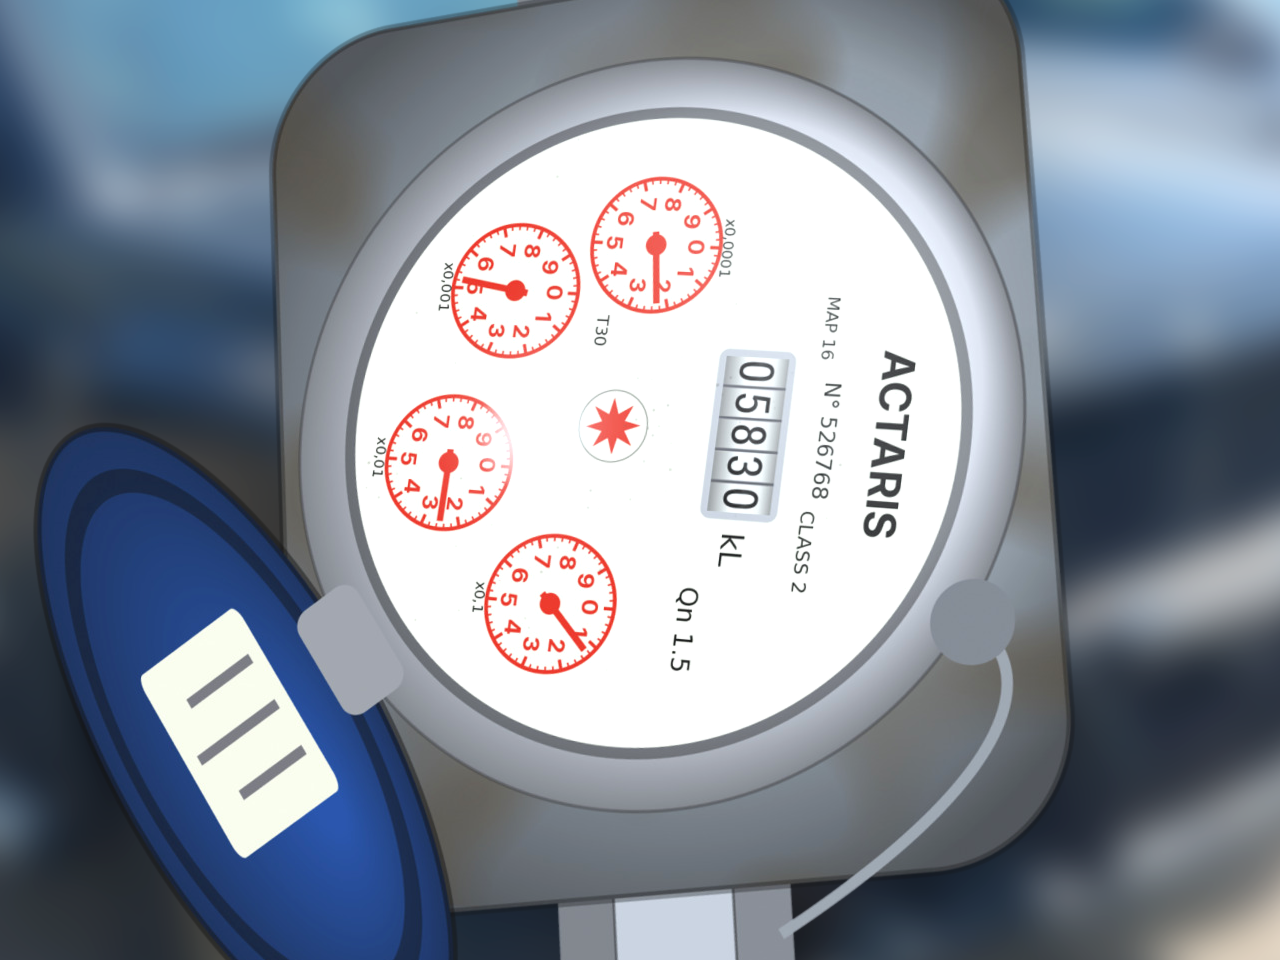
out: 5830.1252 kL
